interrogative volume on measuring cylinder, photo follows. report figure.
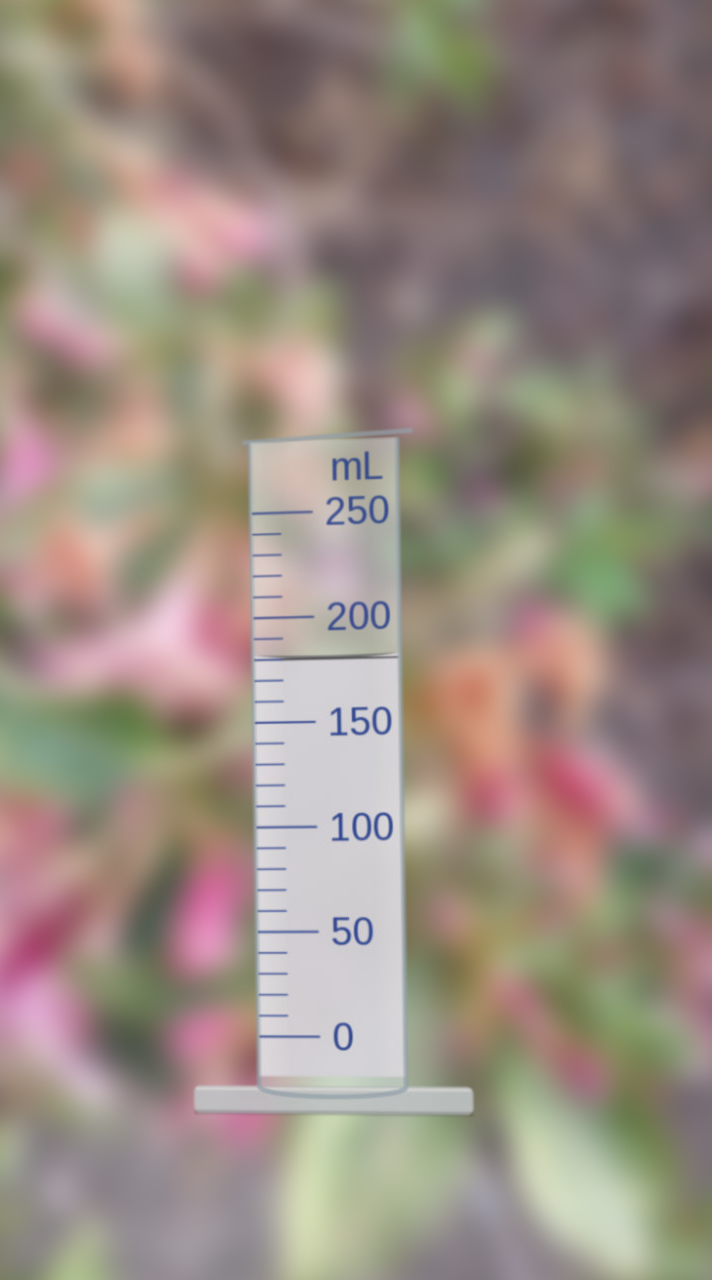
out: 180 mL
